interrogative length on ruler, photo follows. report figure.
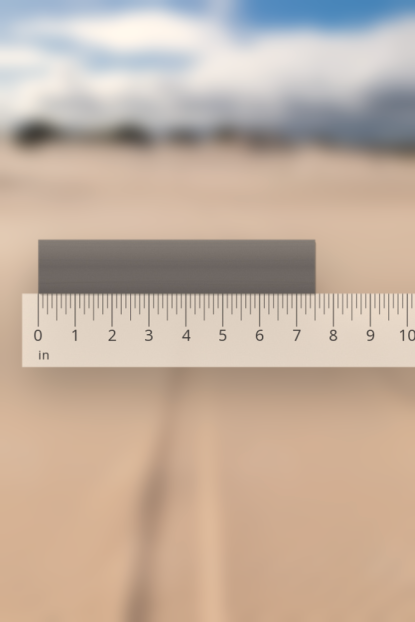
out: 7.5 in
